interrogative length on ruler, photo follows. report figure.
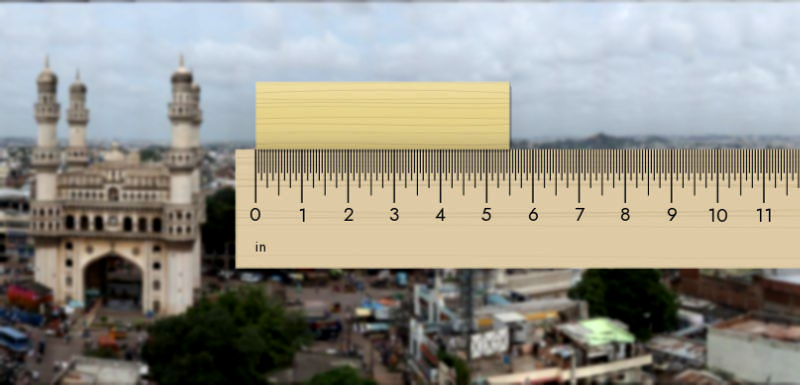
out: 5.5 in
